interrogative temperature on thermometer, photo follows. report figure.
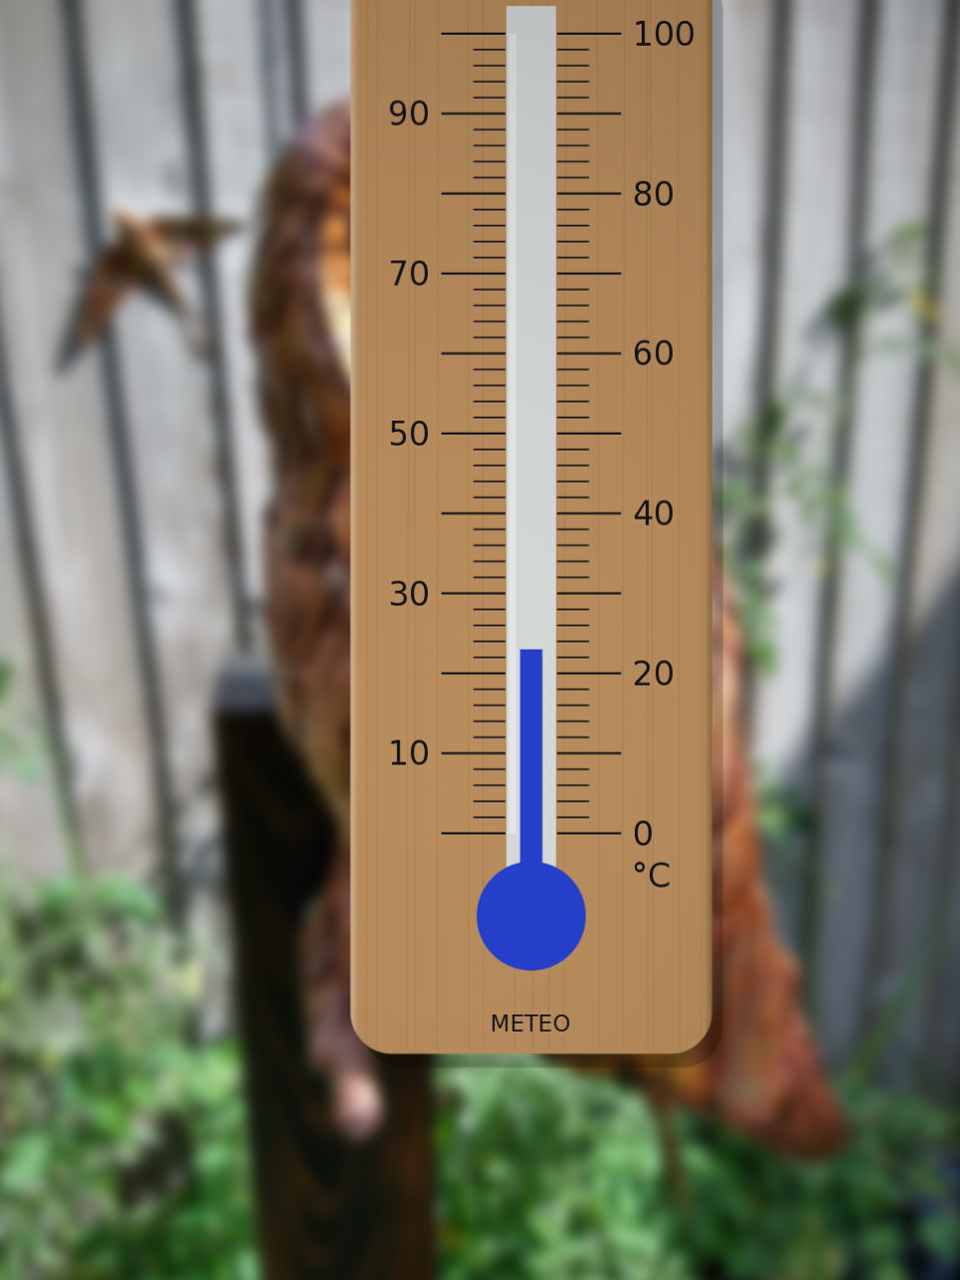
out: 23 °C
